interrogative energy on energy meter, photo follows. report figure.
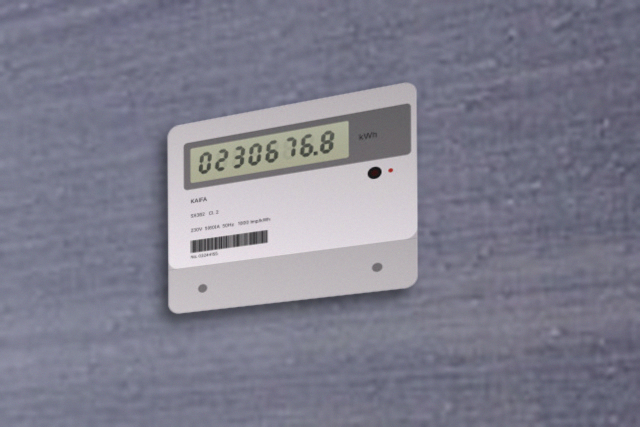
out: 230676.8 kWh
